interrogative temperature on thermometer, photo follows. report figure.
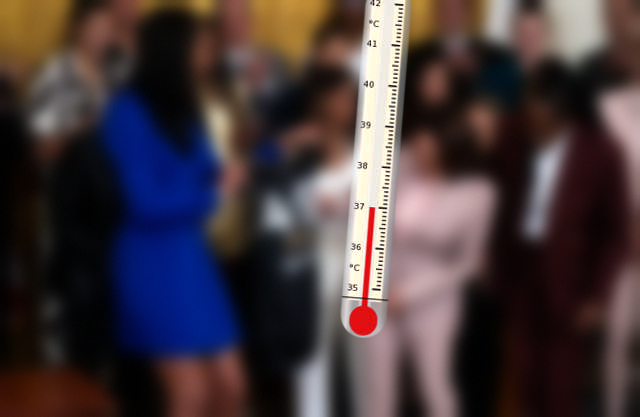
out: 37 °C
